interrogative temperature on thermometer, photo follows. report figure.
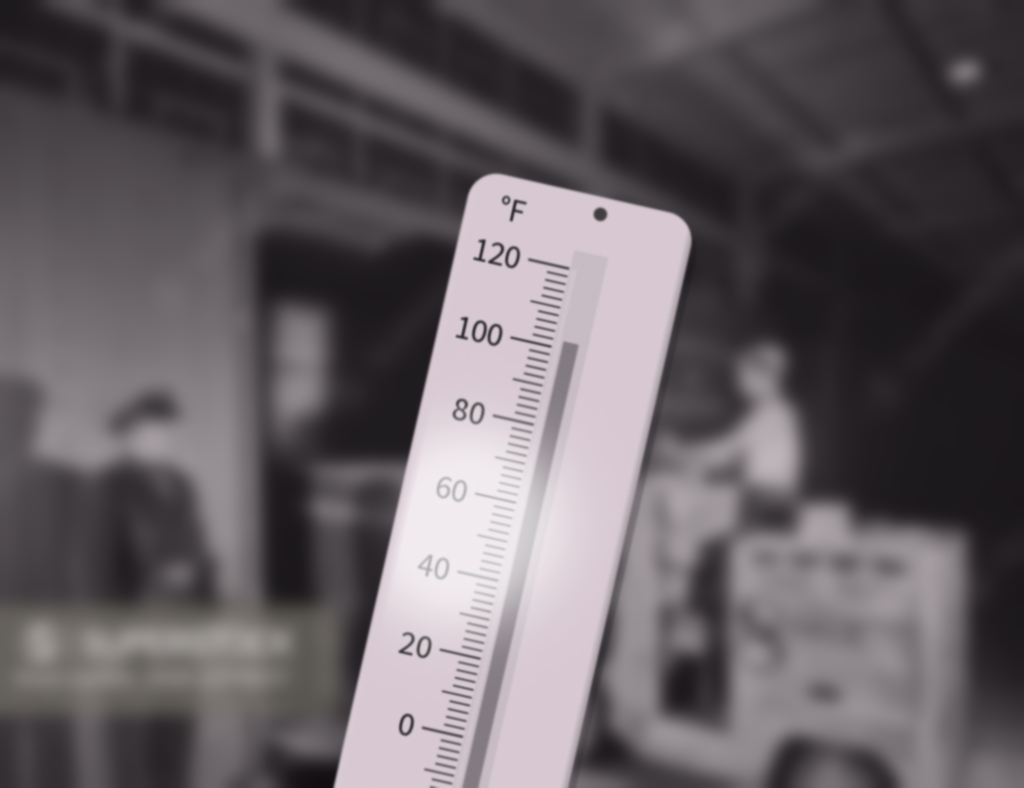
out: 102 °F
